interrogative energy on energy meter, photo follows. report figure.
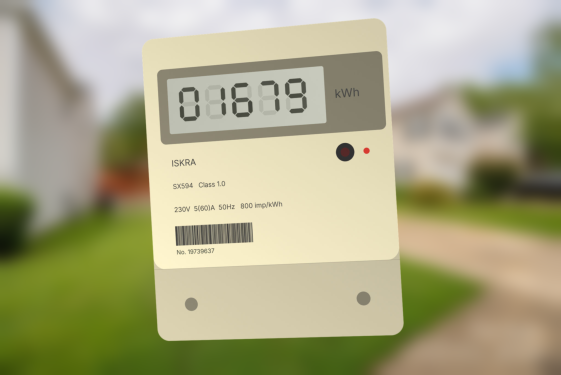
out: 1679 kWh
